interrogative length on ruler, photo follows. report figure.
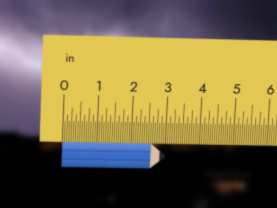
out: 3 in
